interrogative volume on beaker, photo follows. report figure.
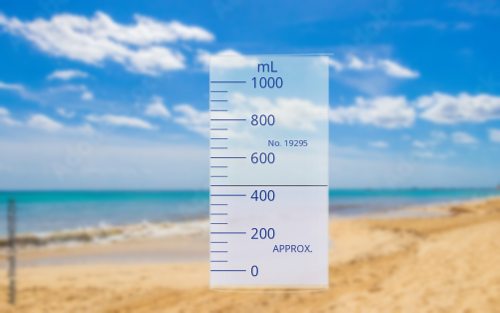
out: 450 mL
